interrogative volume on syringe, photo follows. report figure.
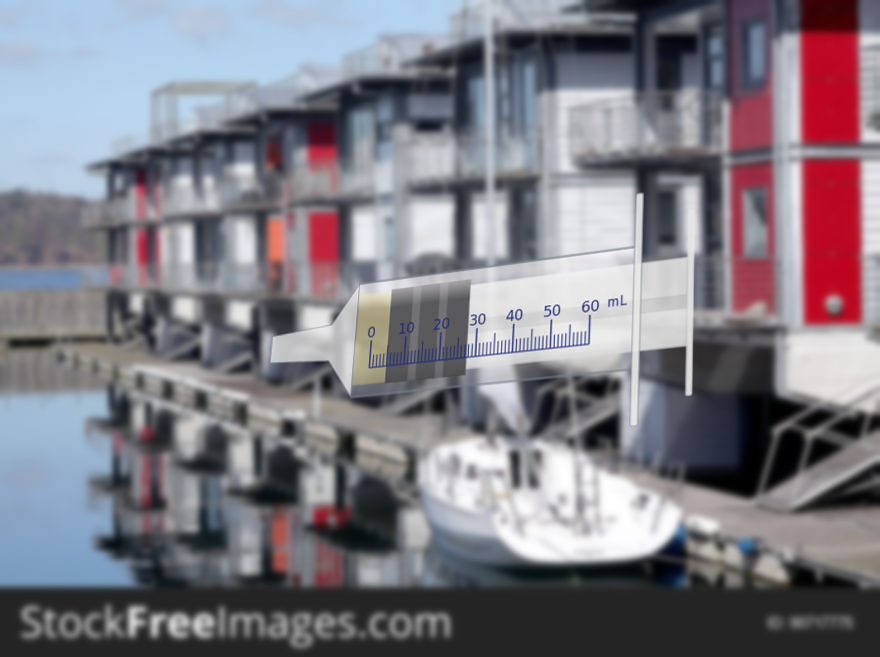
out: 5 mL
